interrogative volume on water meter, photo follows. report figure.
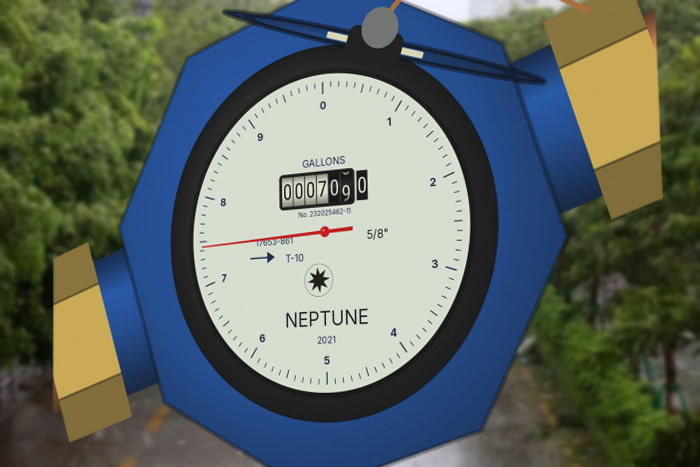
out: 7087.4 gal
